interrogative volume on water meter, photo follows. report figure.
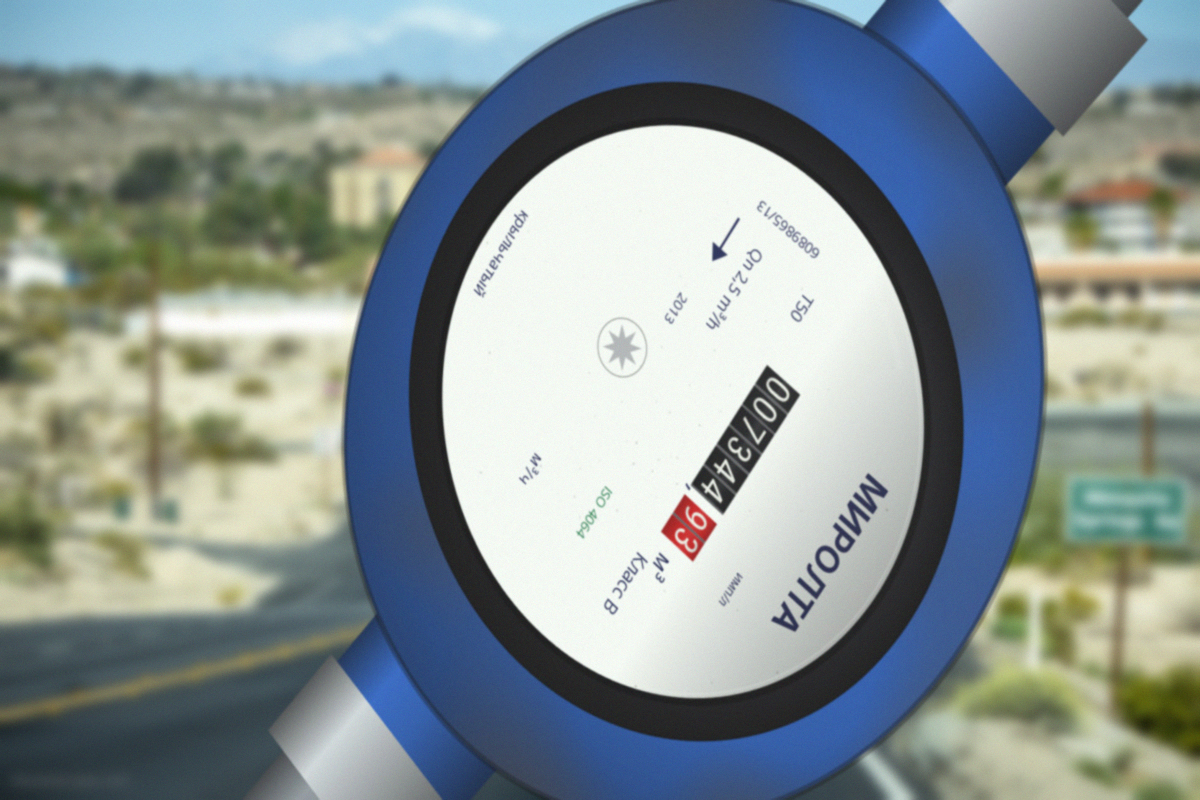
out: 7344.93 m³
